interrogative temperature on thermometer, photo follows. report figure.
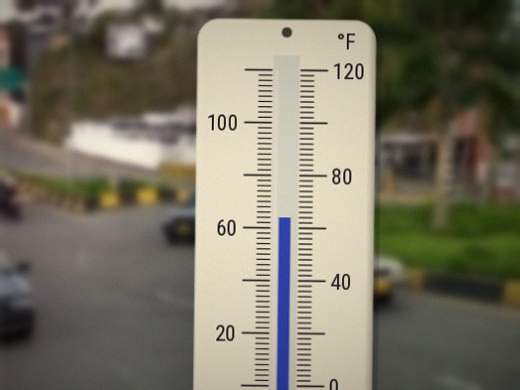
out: 64 °F
